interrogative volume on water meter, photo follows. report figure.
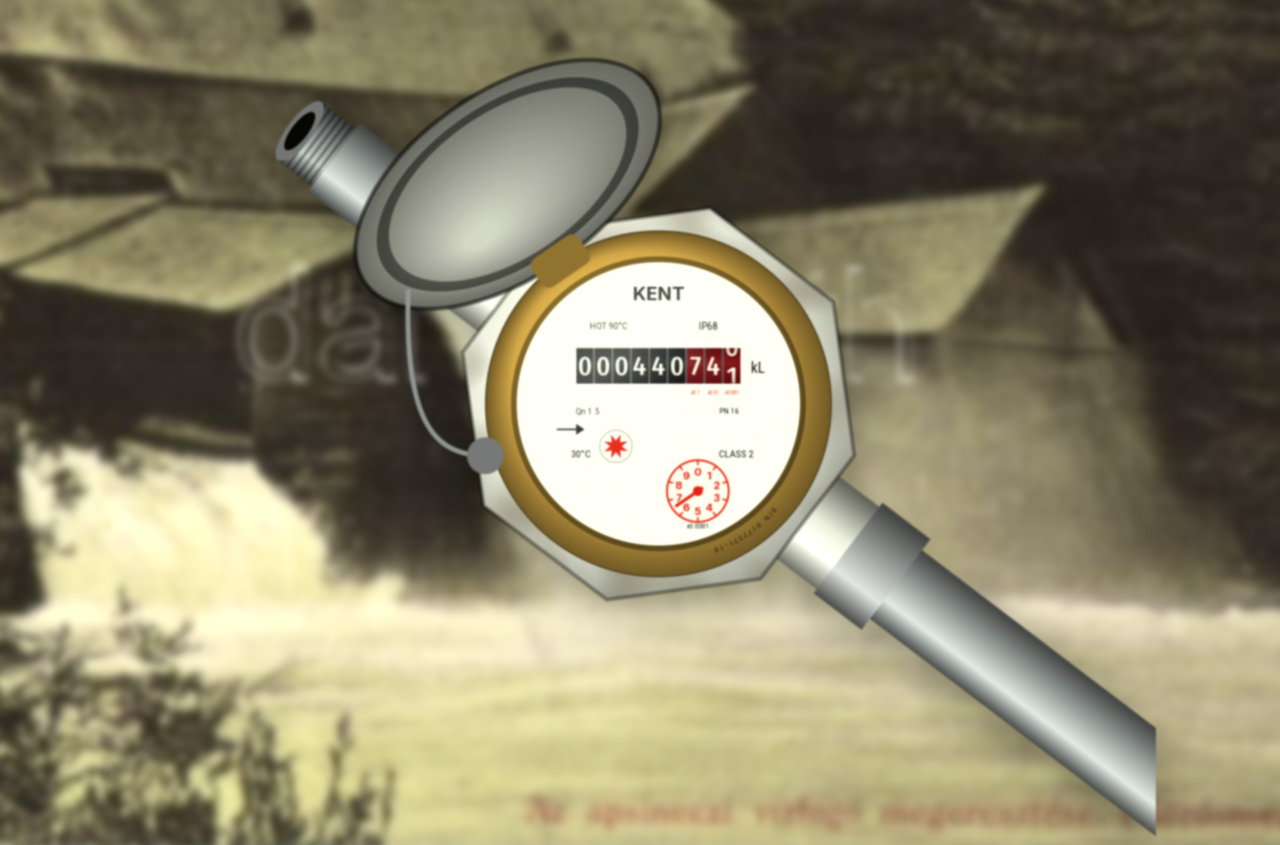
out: 440.7406 kL
